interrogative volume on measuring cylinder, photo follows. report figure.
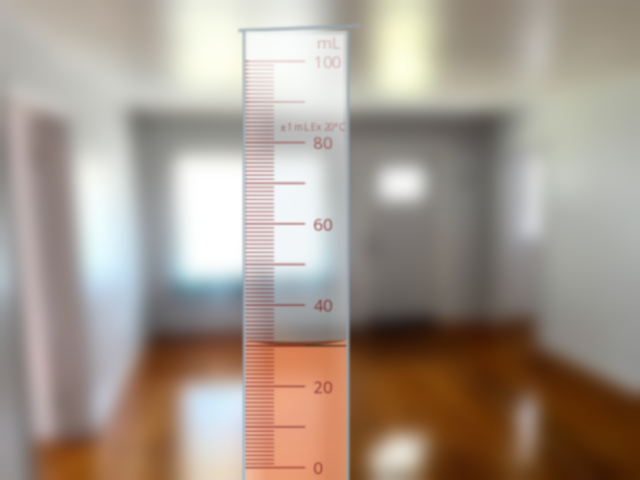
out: 30 mL
